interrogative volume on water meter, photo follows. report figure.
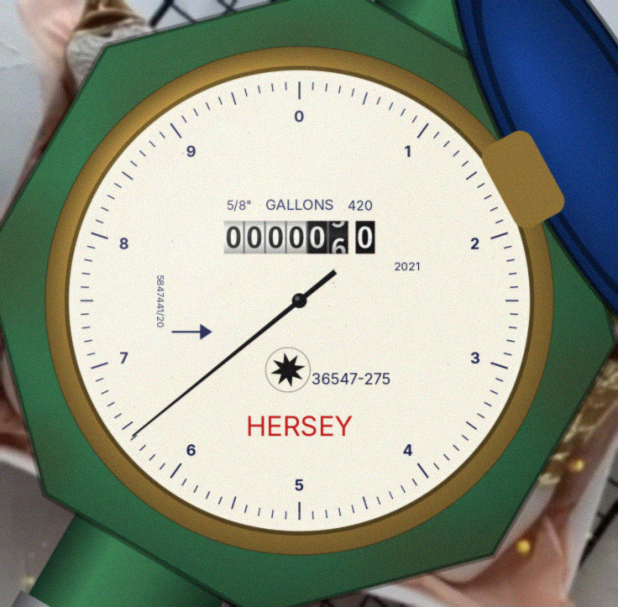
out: 56.4 gal
